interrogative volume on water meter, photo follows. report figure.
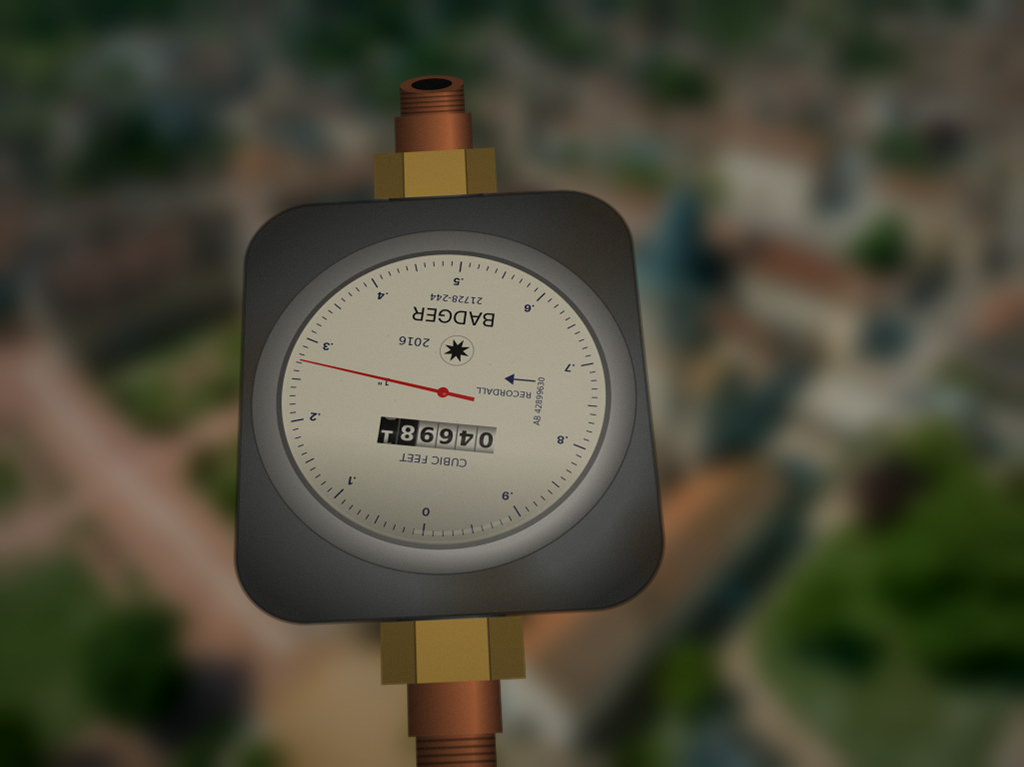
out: 46981.27 ft³
